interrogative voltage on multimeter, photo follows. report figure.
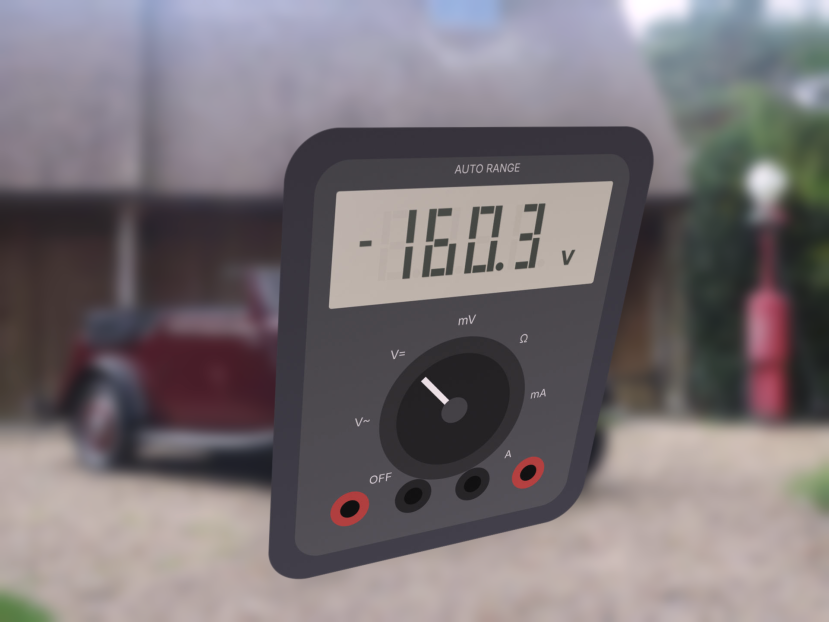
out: -160.3 V
